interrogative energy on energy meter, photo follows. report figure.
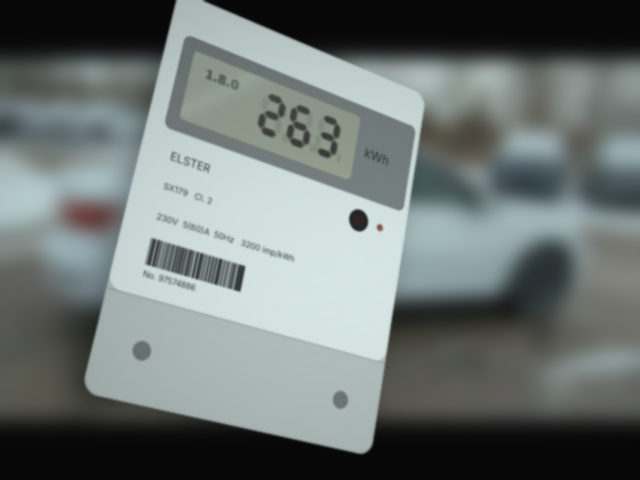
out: 263 kWh
